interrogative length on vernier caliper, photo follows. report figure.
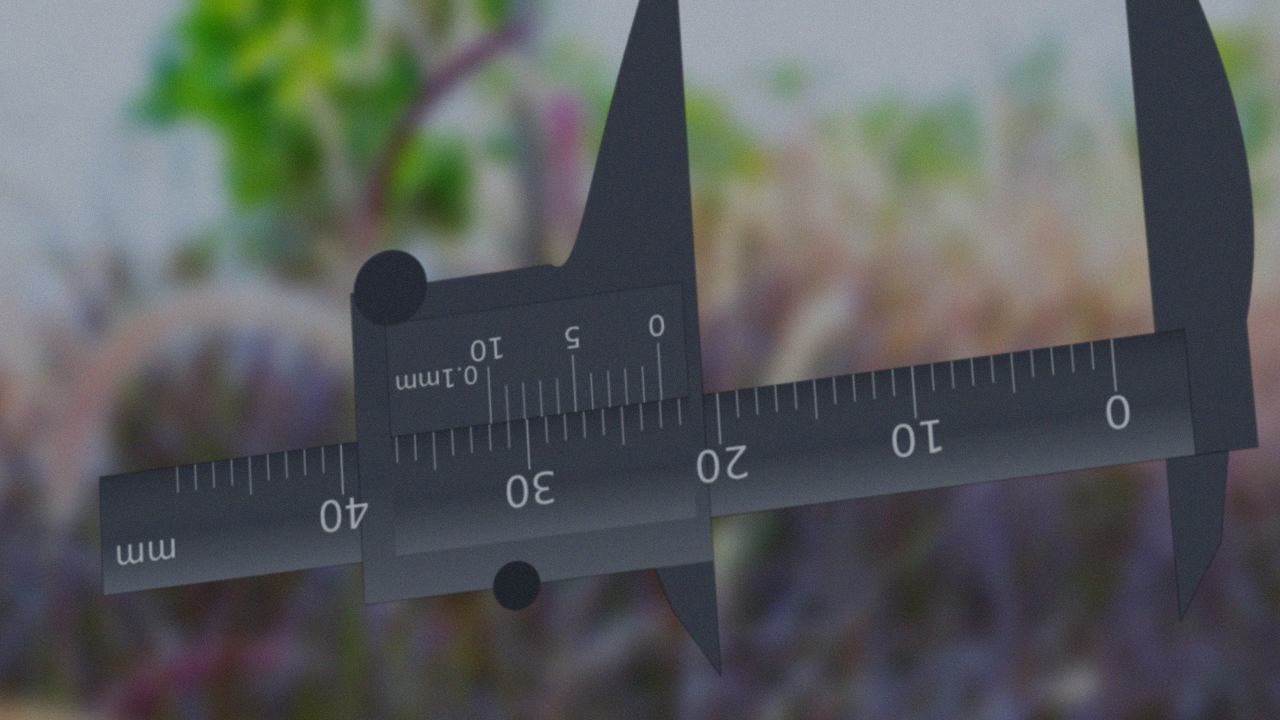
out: 22.9 mm
